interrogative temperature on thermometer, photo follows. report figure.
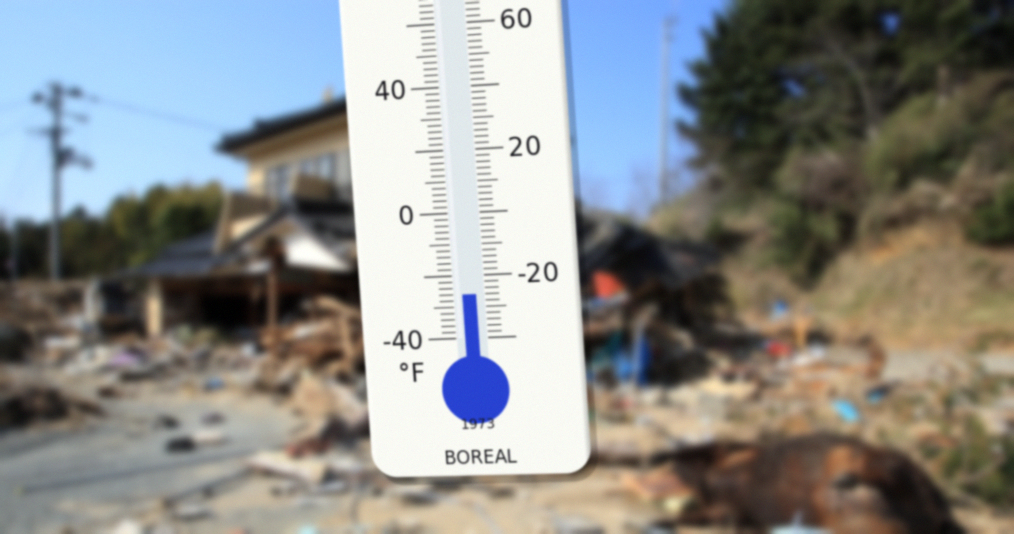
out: -26 °F
